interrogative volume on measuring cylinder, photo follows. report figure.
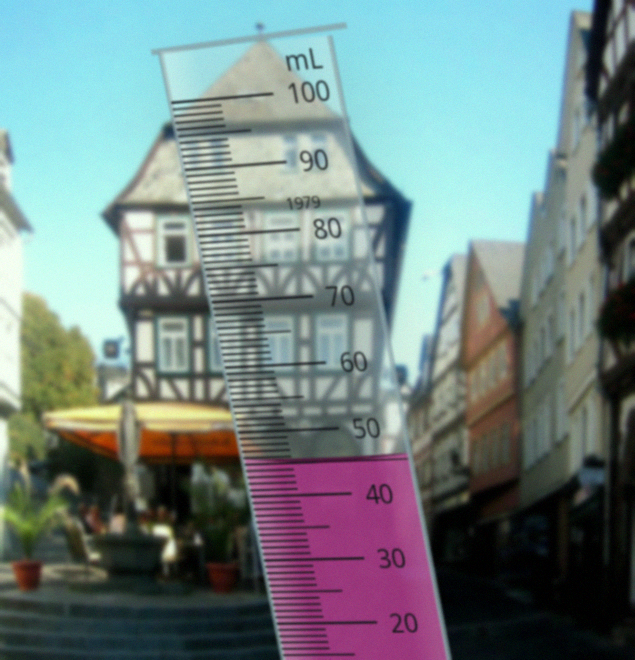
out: 45 mL
